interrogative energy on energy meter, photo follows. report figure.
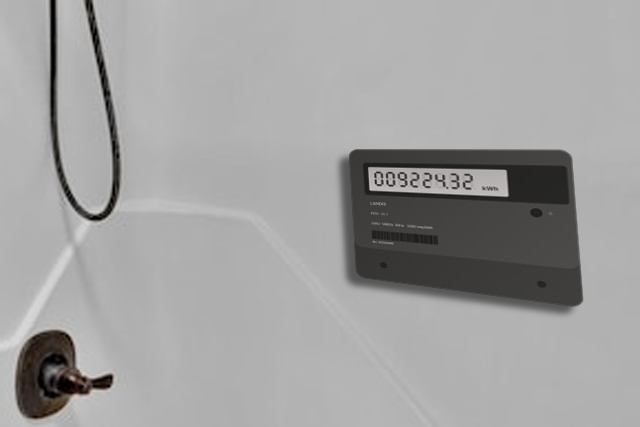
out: 9224.32 kWh
